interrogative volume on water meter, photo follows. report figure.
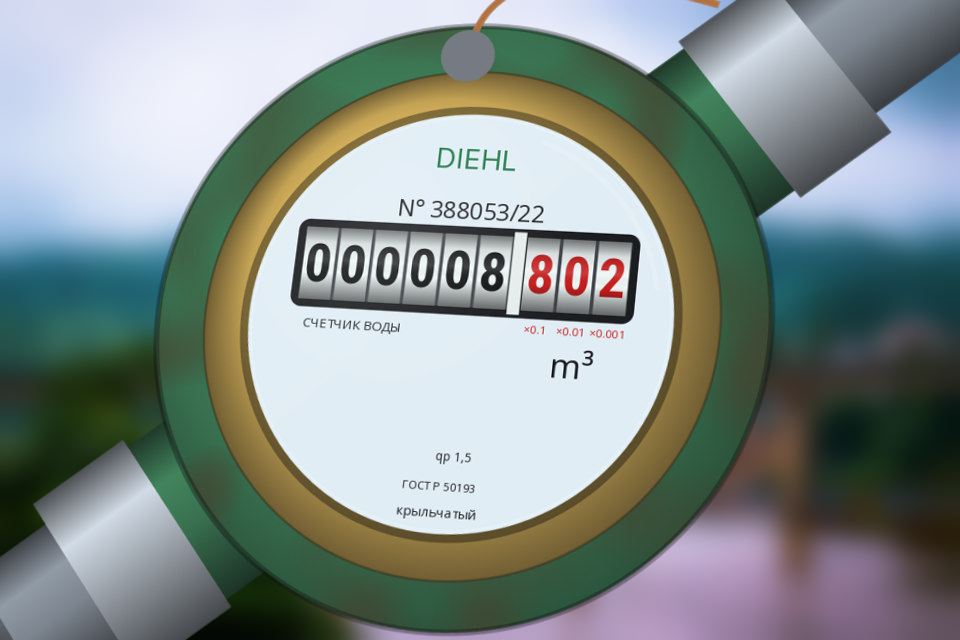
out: 8.802 m³
